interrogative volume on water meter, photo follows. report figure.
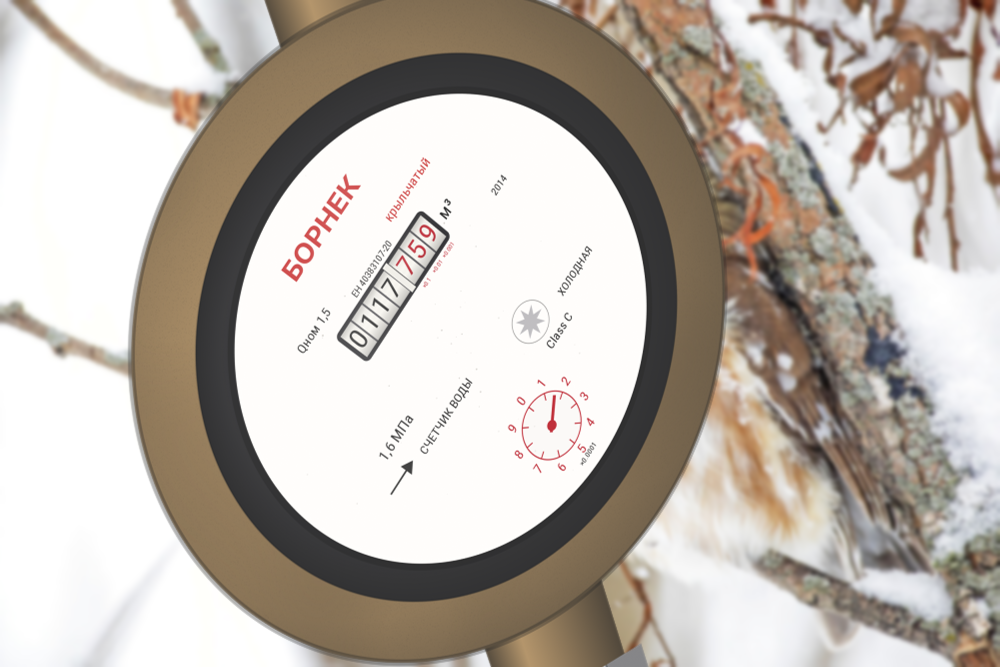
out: 117.7591 m³
